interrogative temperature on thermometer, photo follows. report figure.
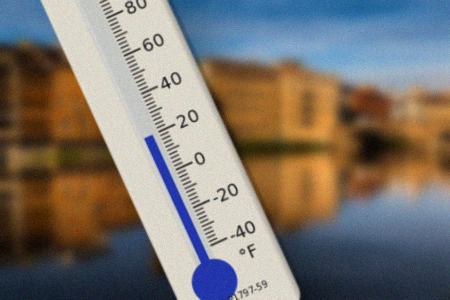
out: 20 °F
